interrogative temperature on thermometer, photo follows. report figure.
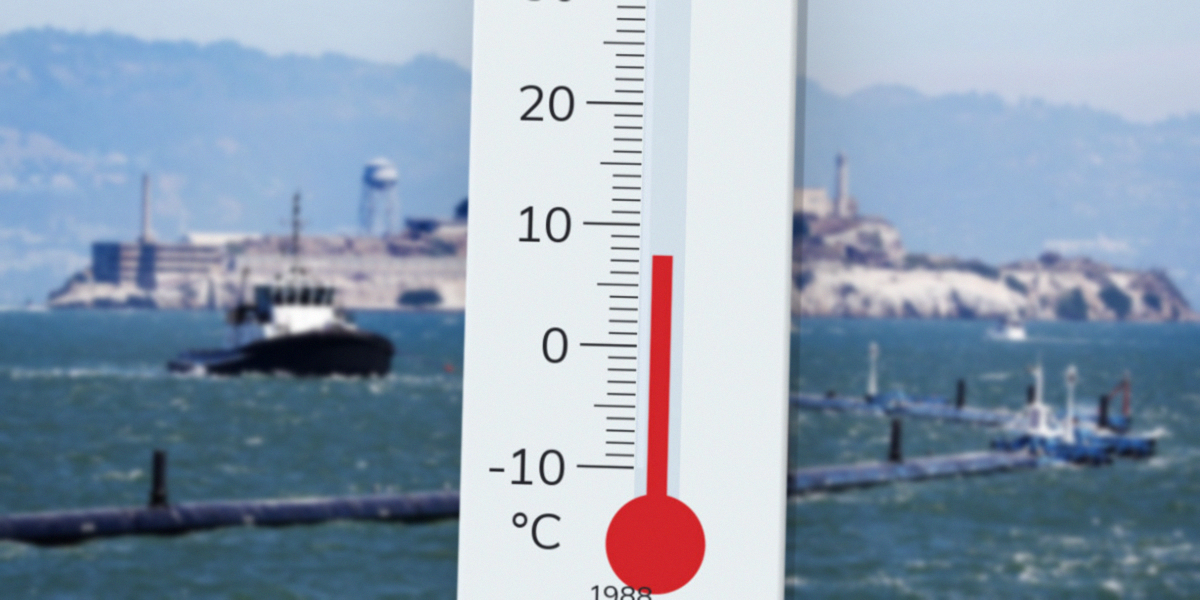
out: 7.5 °C
